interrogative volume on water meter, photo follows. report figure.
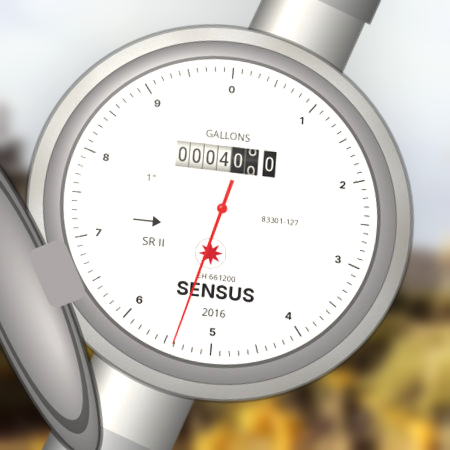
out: 4085.4 gal
